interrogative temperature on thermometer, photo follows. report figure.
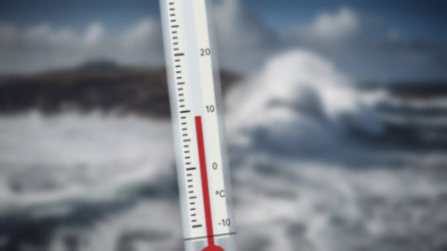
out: 9 °C
